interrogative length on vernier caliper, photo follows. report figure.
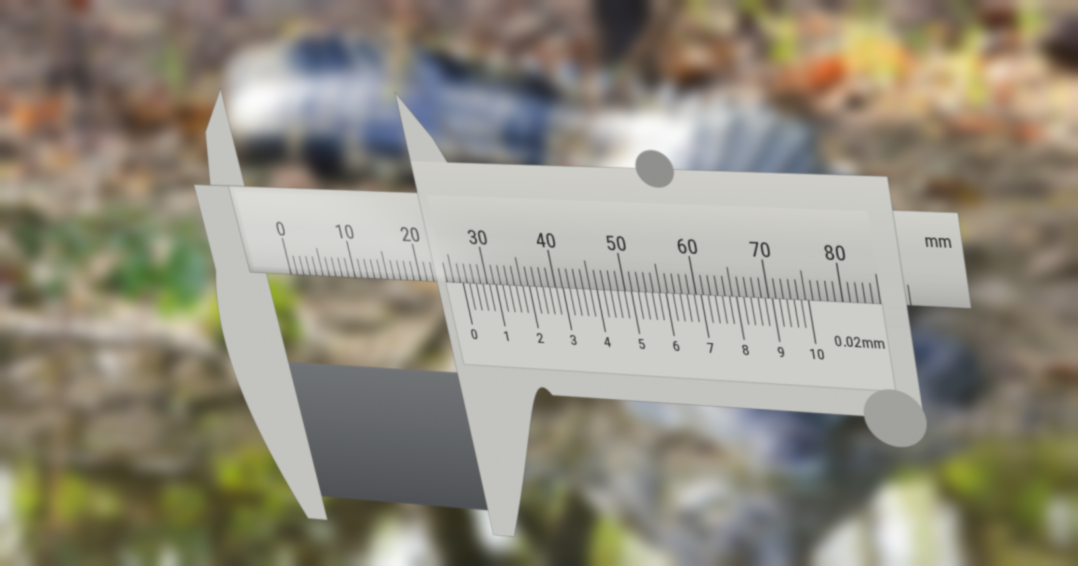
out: 26.4 mm
